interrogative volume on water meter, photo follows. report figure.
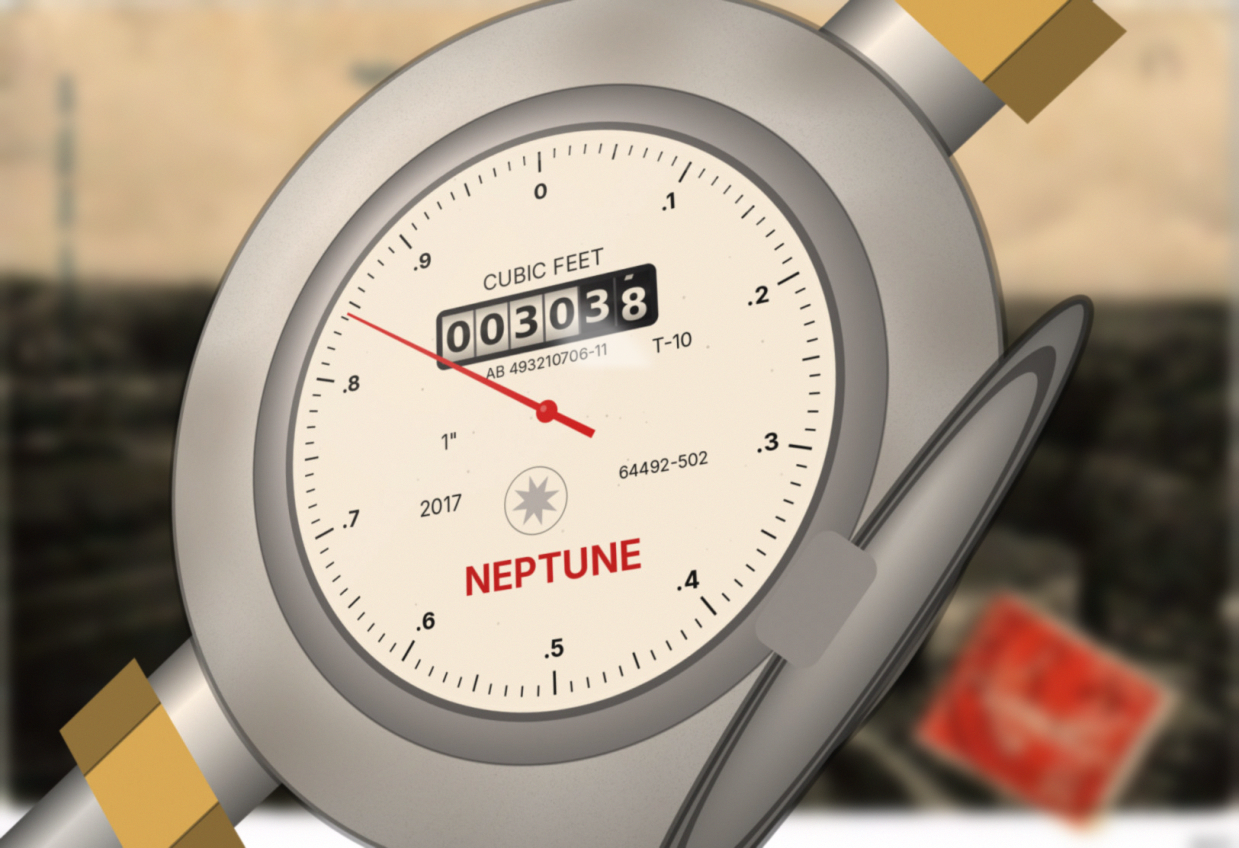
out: 3037.84 ft³
